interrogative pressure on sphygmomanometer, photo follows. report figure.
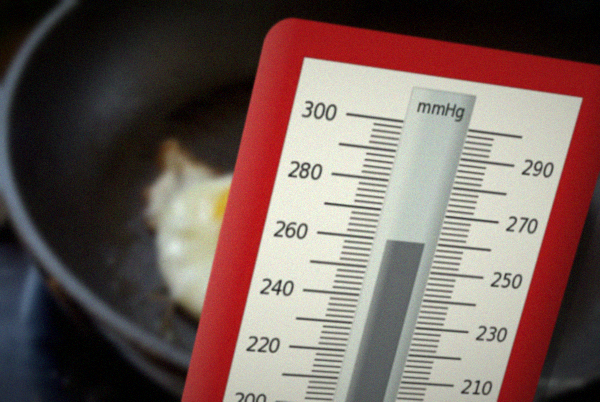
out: 260 mmHg
